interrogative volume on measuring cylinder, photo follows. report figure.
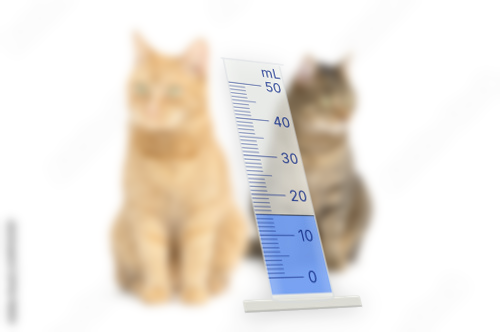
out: 15 mL
